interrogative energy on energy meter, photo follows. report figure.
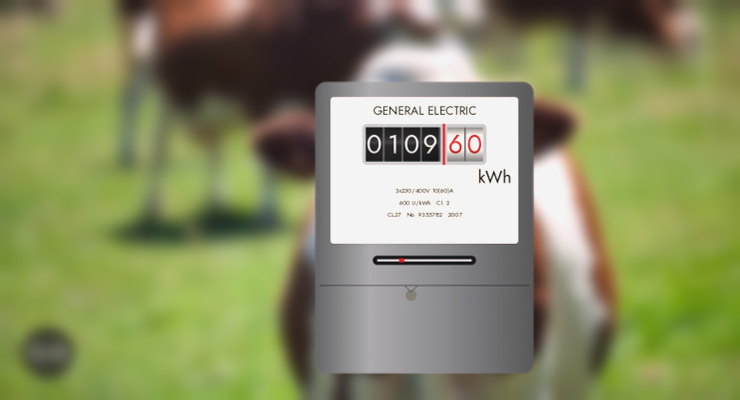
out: 109.60 kWh
